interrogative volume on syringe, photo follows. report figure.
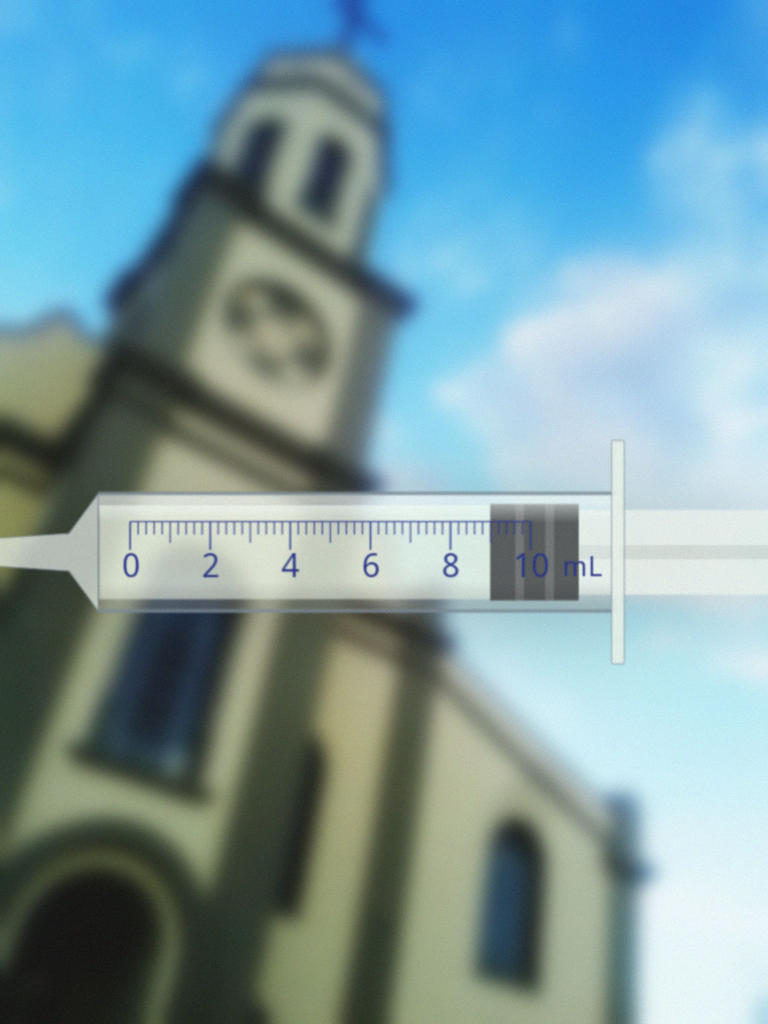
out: 9 mL
